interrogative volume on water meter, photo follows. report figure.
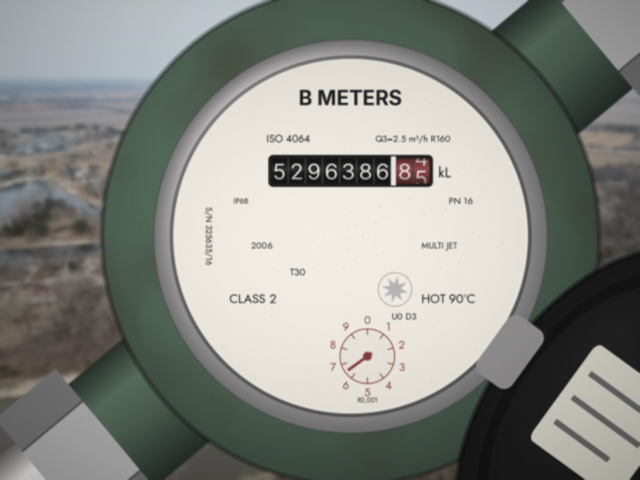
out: 5296386.846 kL
